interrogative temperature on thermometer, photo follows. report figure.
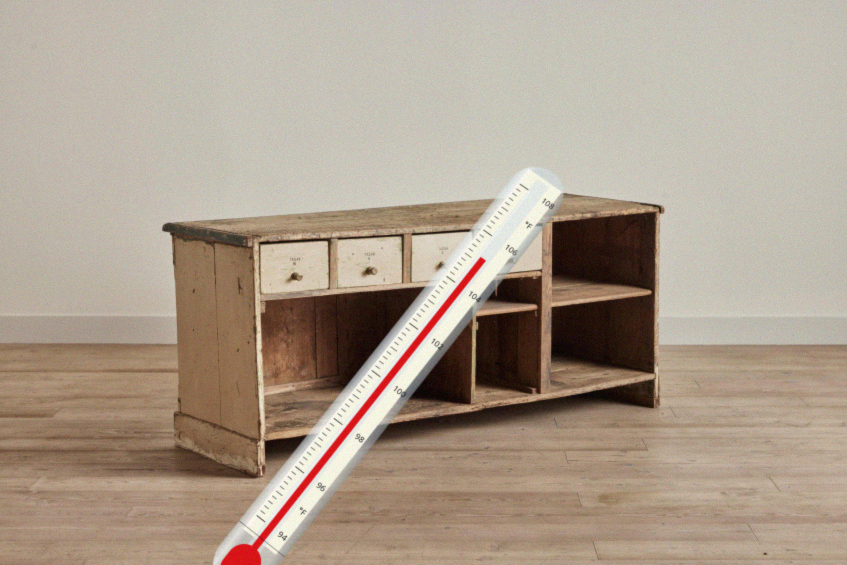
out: 105.2 °F
